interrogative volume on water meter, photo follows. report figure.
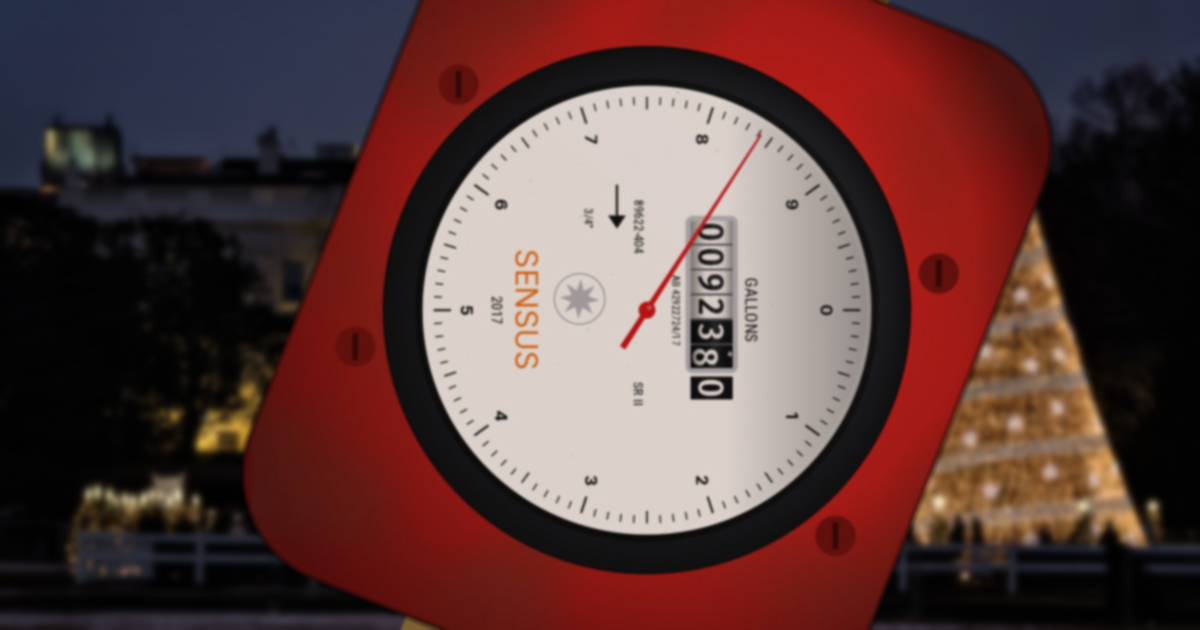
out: 92378.4 gal
